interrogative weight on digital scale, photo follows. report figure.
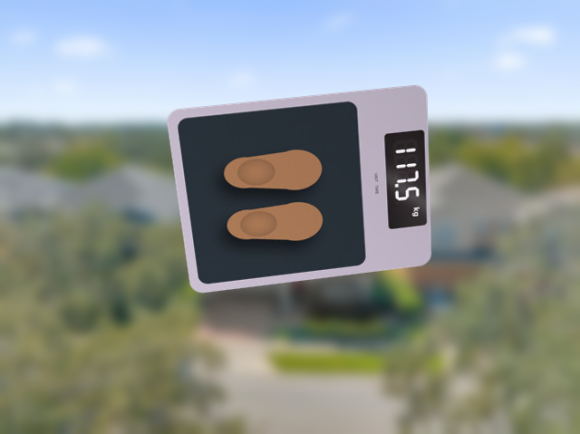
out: 117.5 kg
